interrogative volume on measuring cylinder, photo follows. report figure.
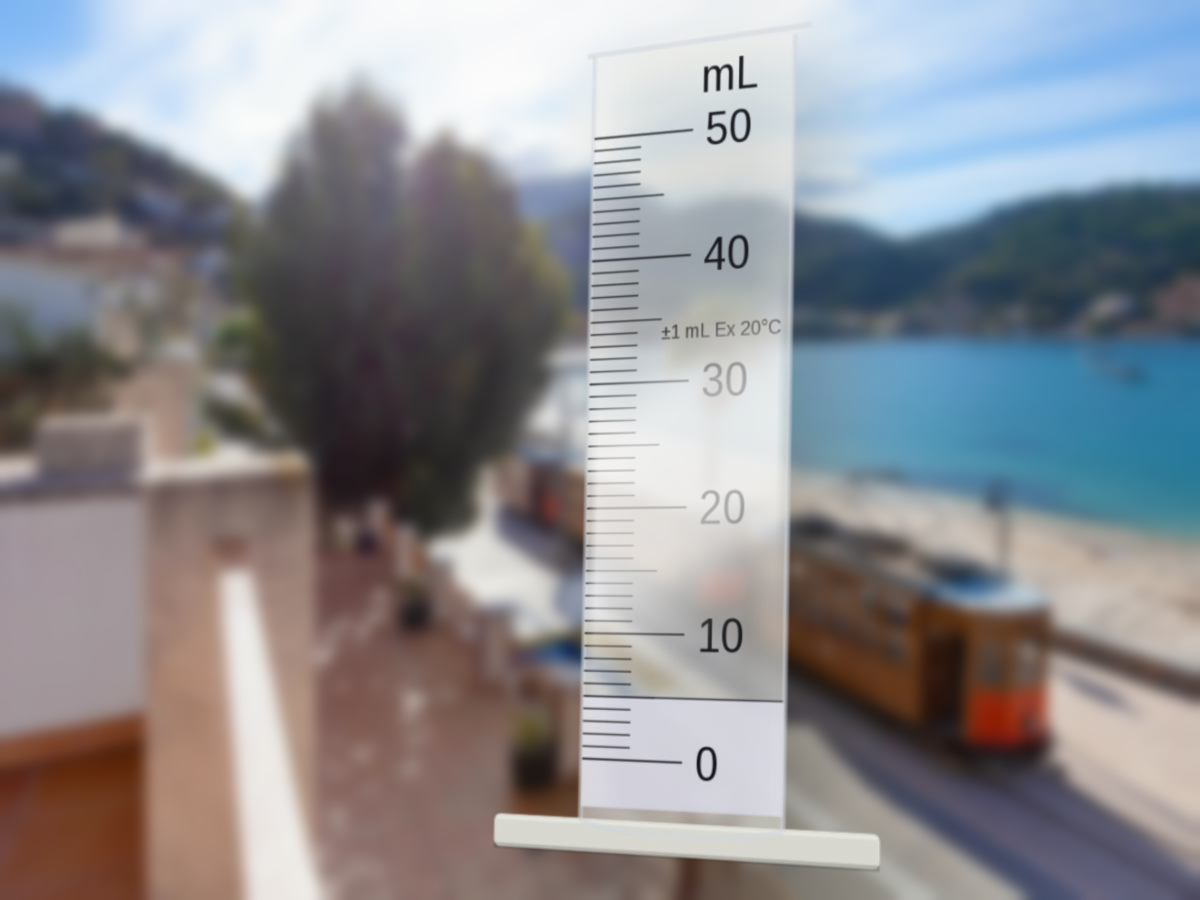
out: 5 mL
